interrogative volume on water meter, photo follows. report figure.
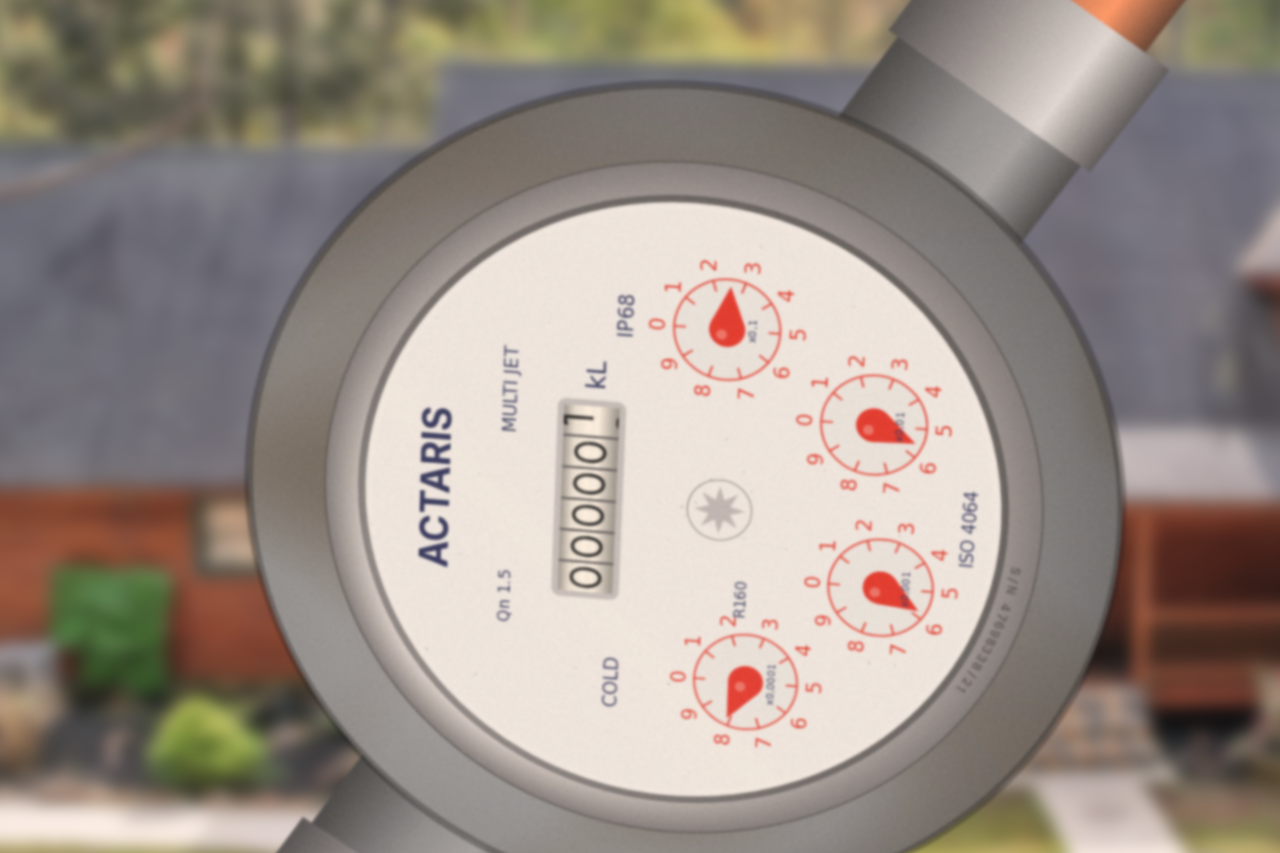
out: 1.2558 kL
